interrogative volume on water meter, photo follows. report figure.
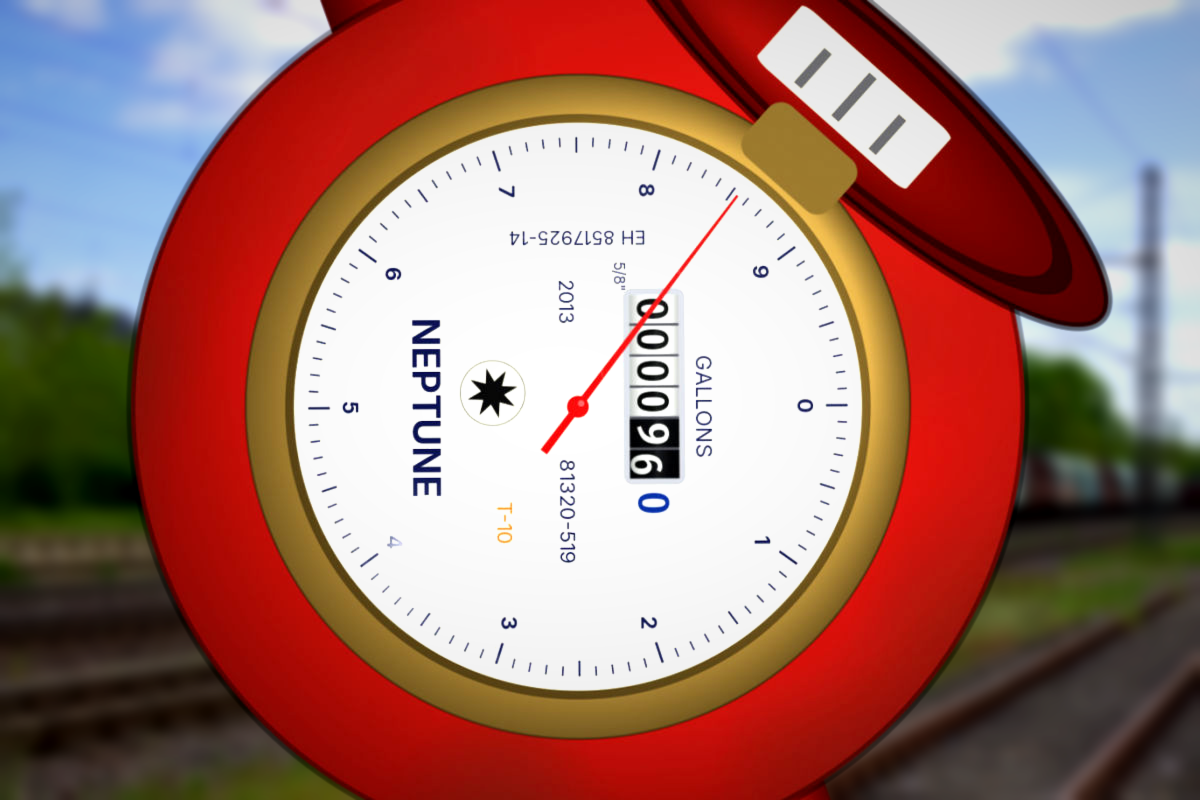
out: 958.5 gal
